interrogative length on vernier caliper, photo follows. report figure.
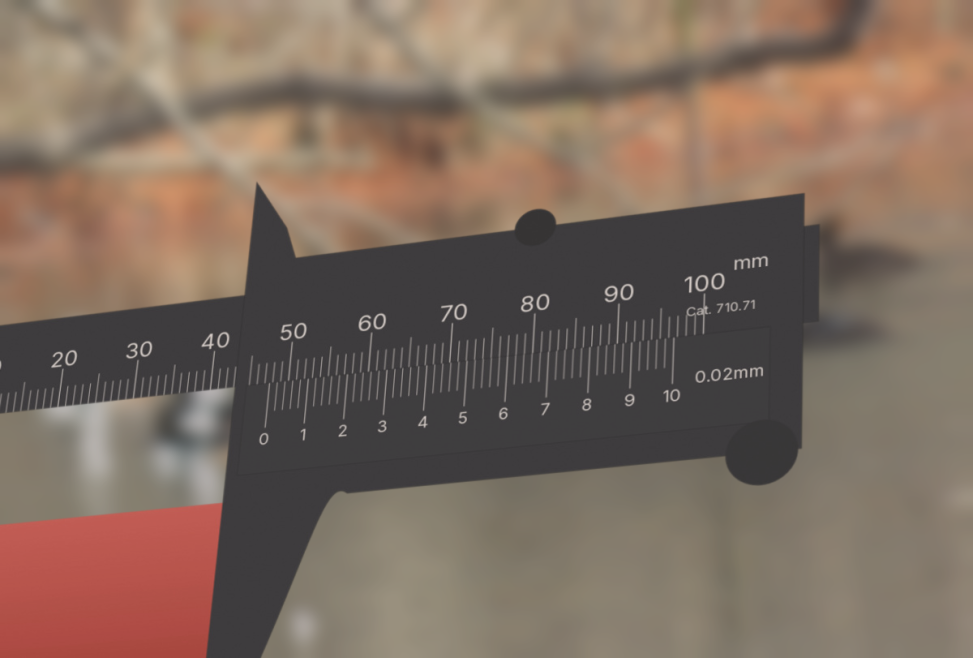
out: 47.6 mm
